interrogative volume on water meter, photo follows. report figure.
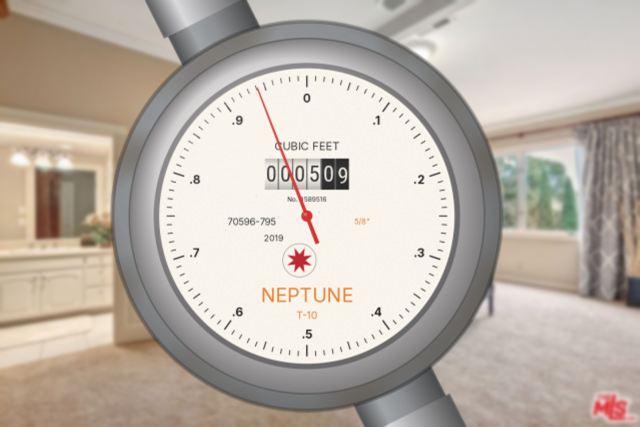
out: 508.94 ft³
